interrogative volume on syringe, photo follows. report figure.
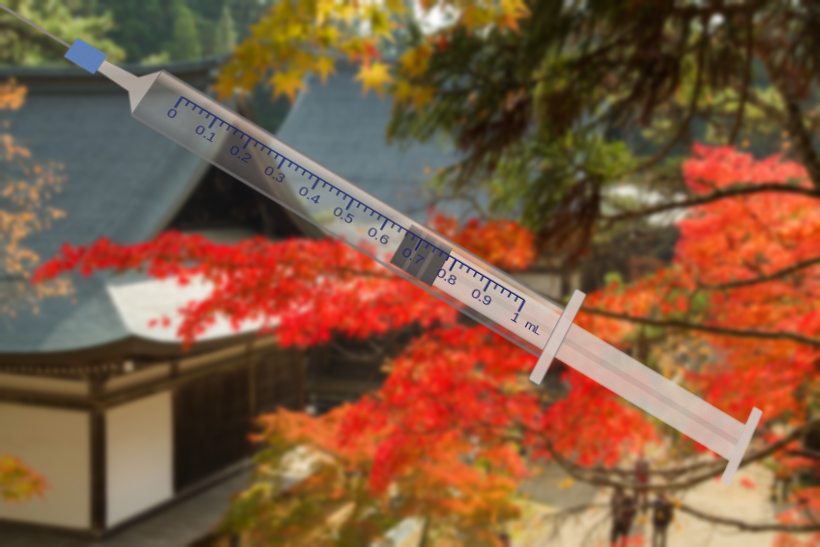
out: 0.66 mL
